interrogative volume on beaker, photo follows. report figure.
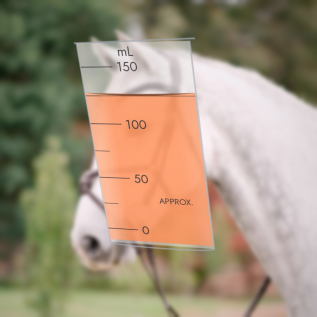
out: 125 mL
